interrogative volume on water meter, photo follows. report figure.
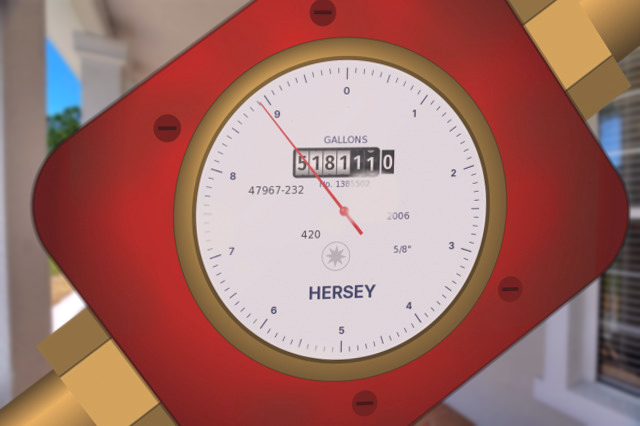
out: 5181108.9 gal
